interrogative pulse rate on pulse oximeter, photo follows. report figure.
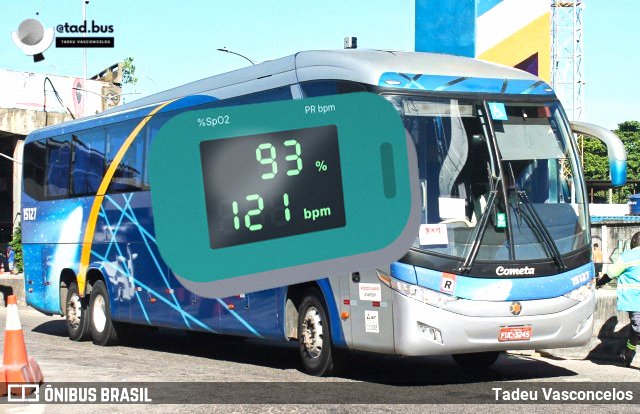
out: 121 bpm
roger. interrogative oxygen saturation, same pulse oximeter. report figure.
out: 93 %
